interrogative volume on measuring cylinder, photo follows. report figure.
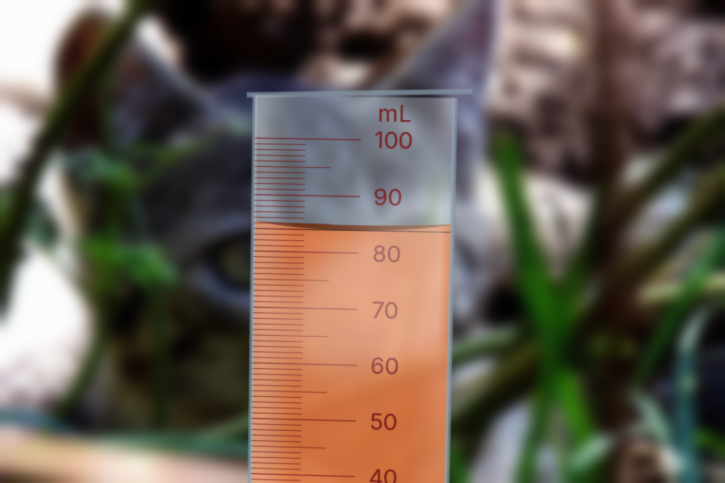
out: 84 mL
